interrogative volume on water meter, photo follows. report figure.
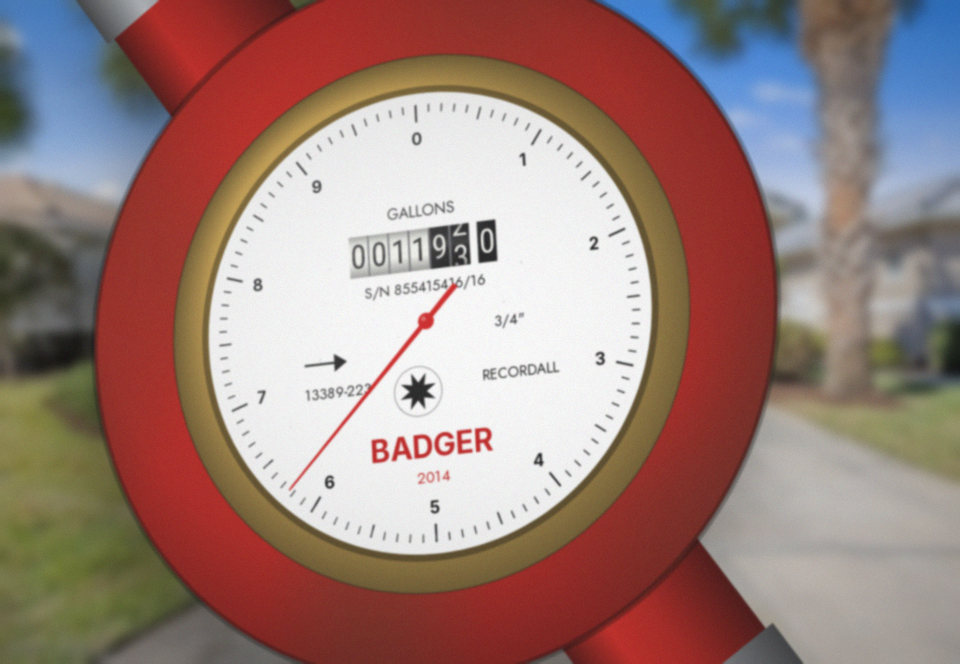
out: 11926.2 gal
